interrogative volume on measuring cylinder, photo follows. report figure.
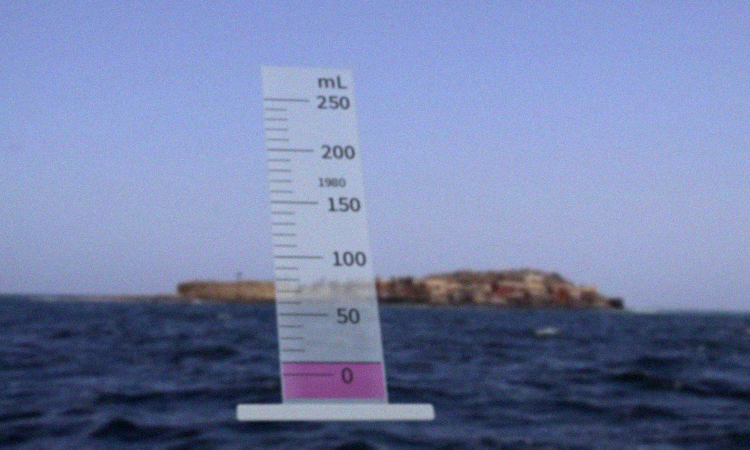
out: 10 mL
